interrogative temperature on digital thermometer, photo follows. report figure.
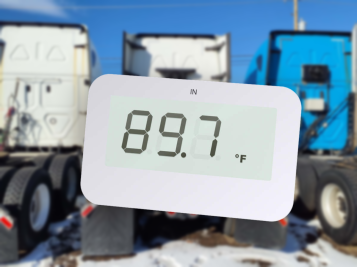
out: 89.7 °F
